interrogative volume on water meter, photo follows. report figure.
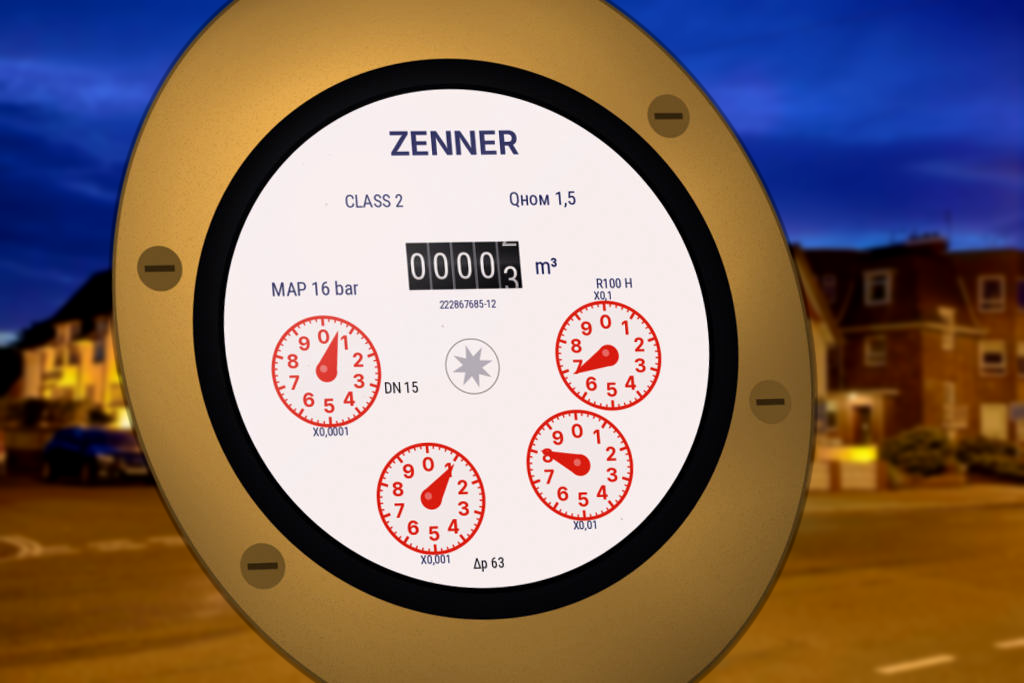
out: 2.6810 m³
